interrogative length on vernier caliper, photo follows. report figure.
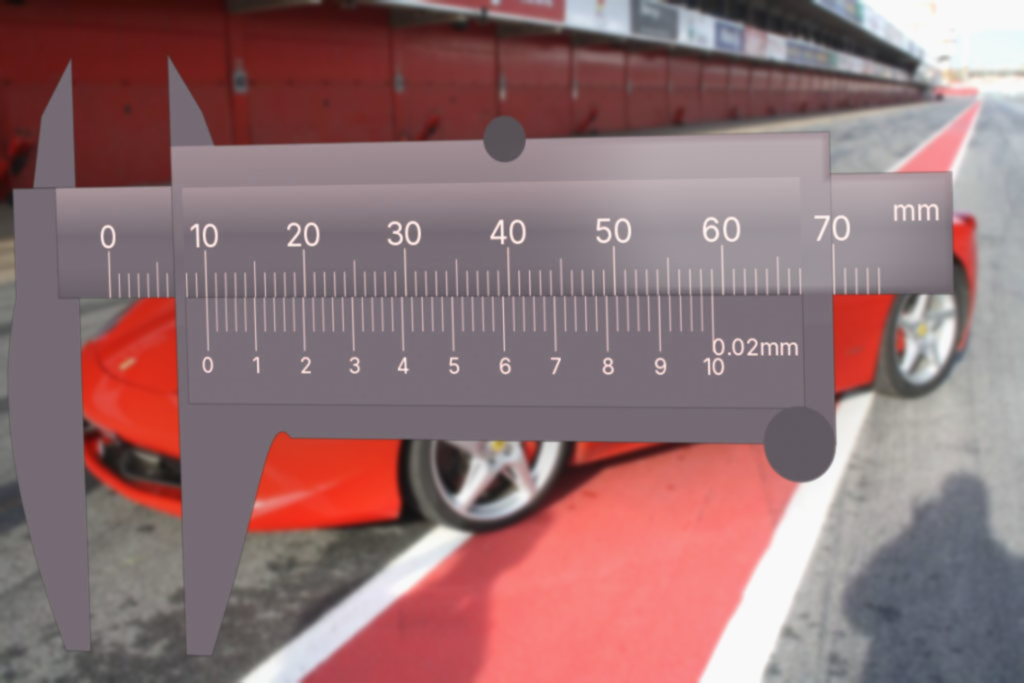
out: 10.0 mm
